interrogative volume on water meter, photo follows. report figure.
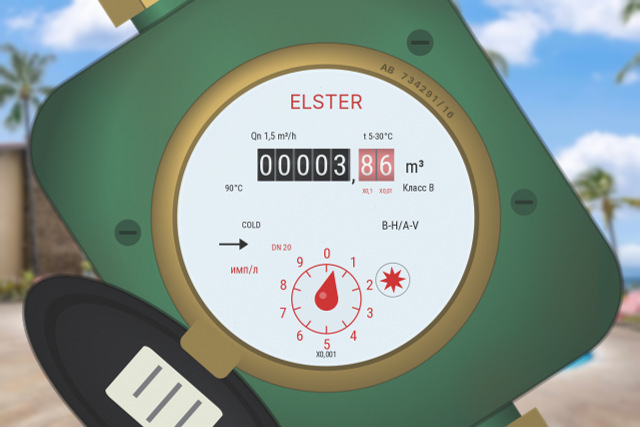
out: 3.860 m³
